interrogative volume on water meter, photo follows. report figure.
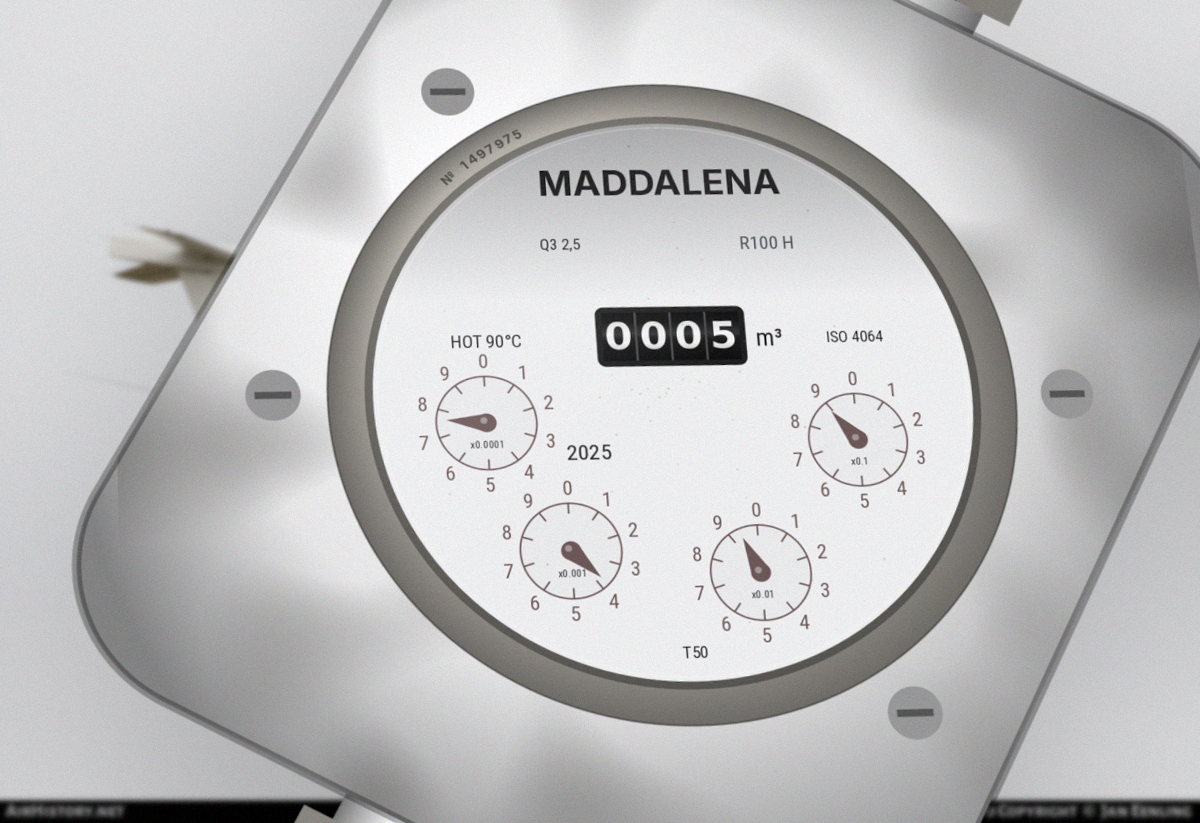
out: 5.8937 m³
